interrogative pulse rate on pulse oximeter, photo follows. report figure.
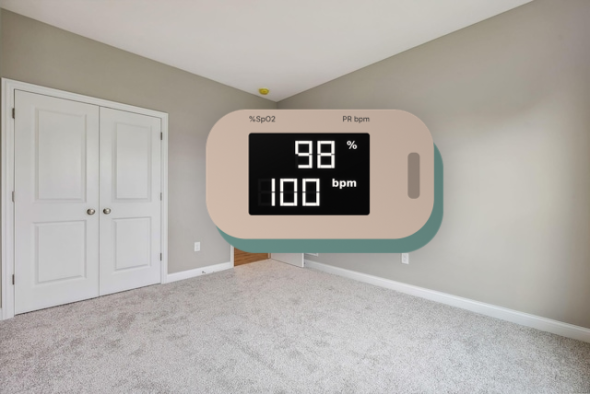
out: 100 bpm
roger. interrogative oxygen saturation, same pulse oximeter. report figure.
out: 98 %
